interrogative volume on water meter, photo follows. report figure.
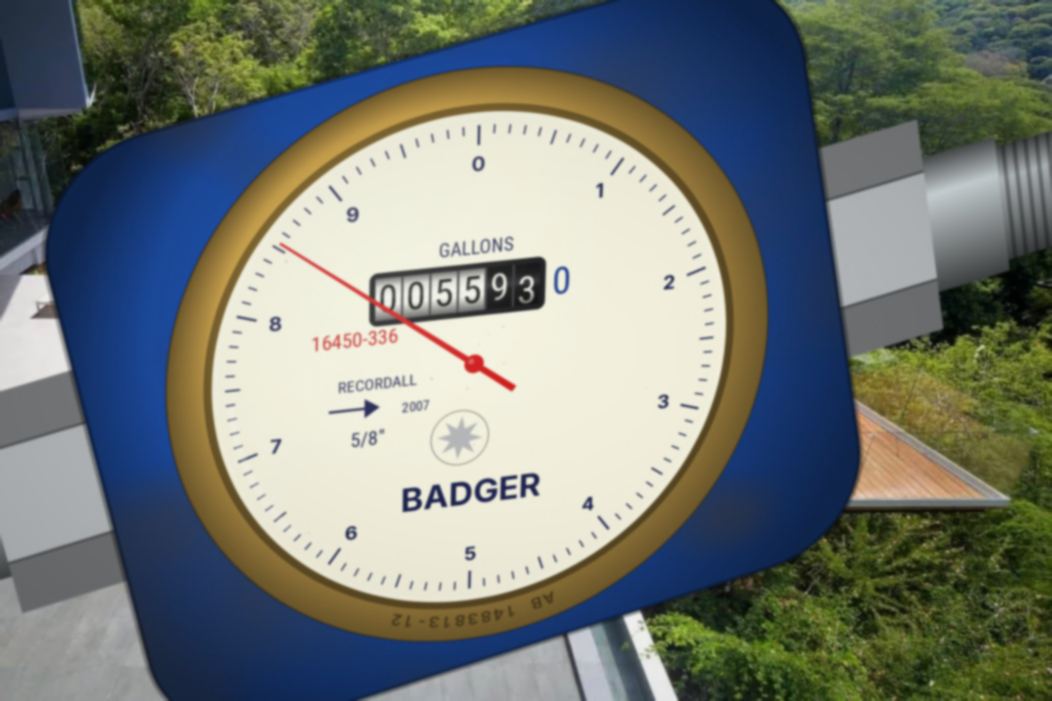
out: 55928.5 gal
